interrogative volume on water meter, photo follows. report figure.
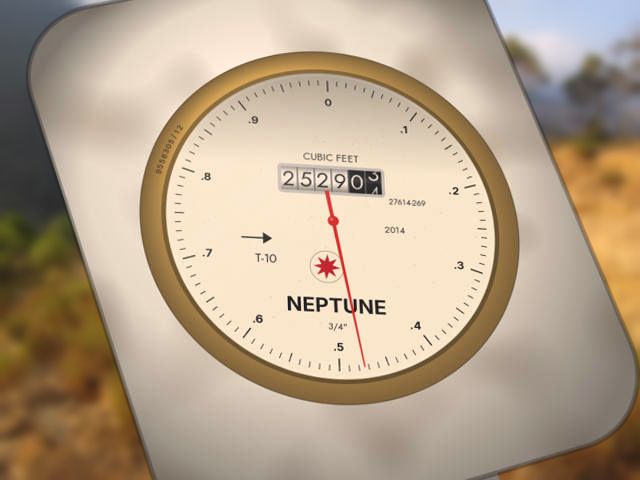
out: 252903.47 ft³
